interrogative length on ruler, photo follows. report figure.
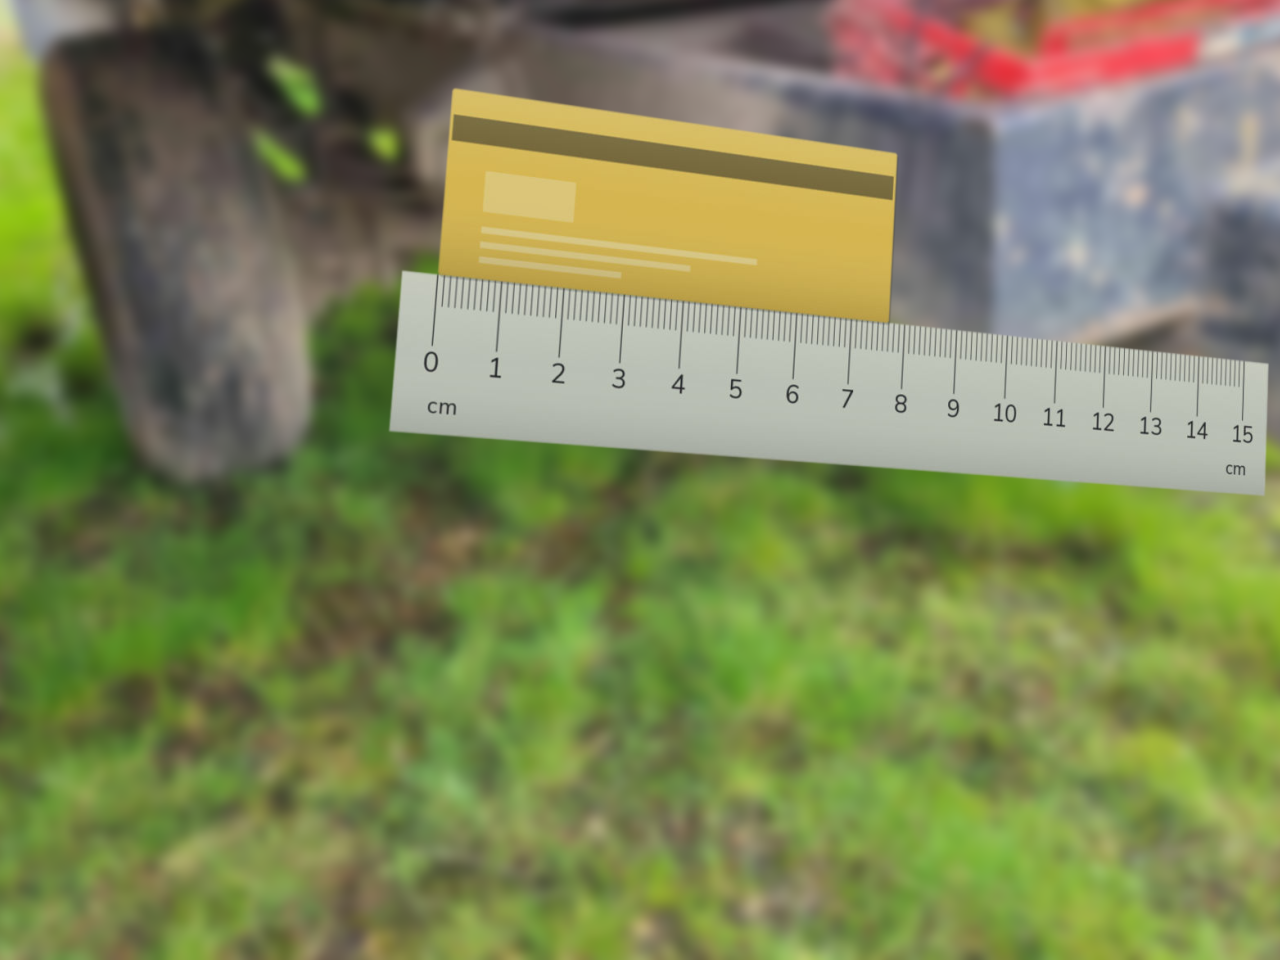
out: 7.7 cm
